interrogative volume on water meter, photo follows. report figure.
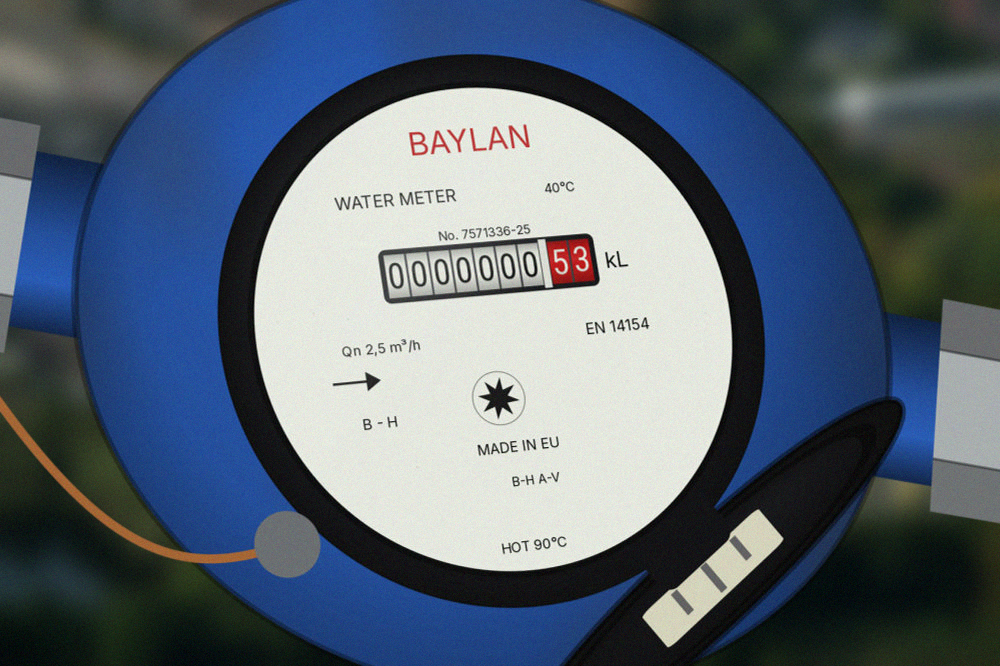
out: 0.53 kL
